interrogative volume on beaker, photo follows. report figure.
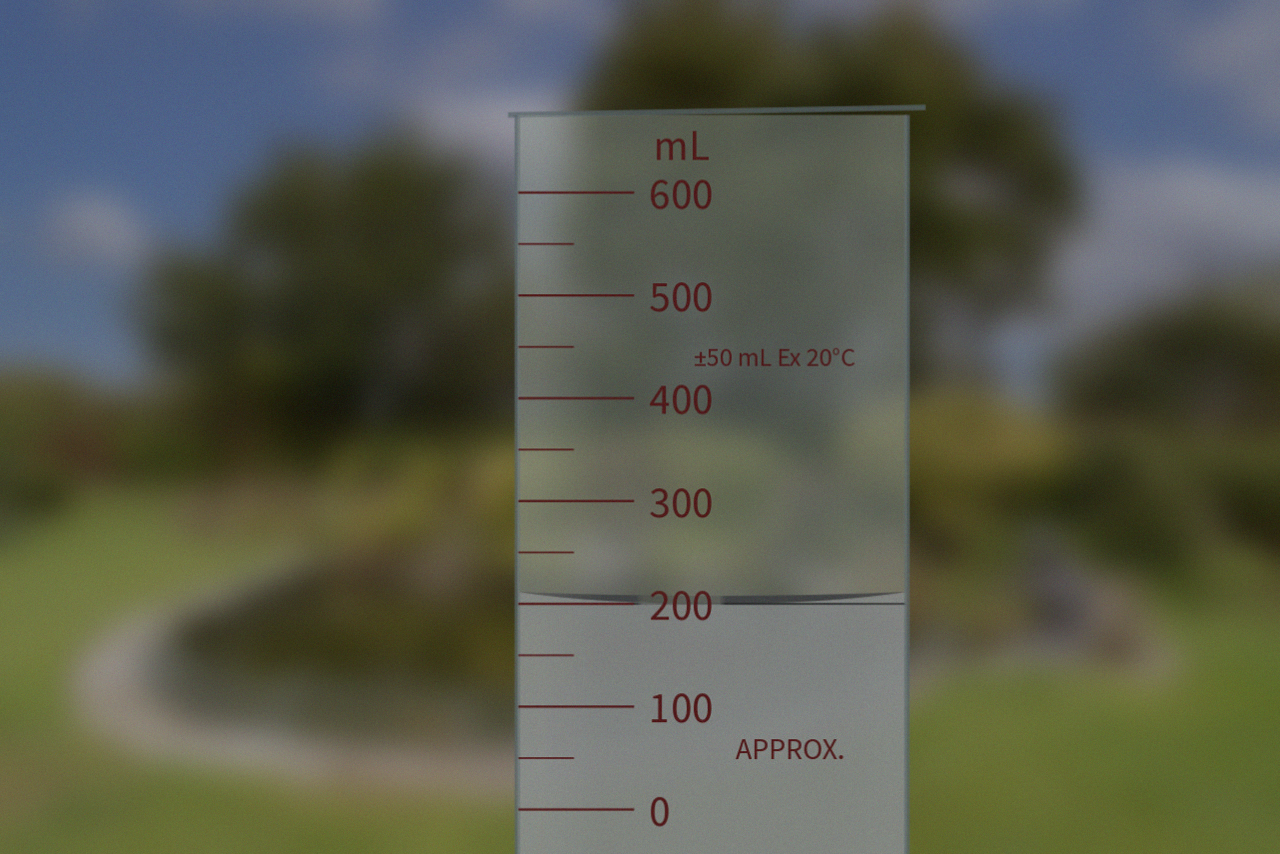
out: 200 mL
